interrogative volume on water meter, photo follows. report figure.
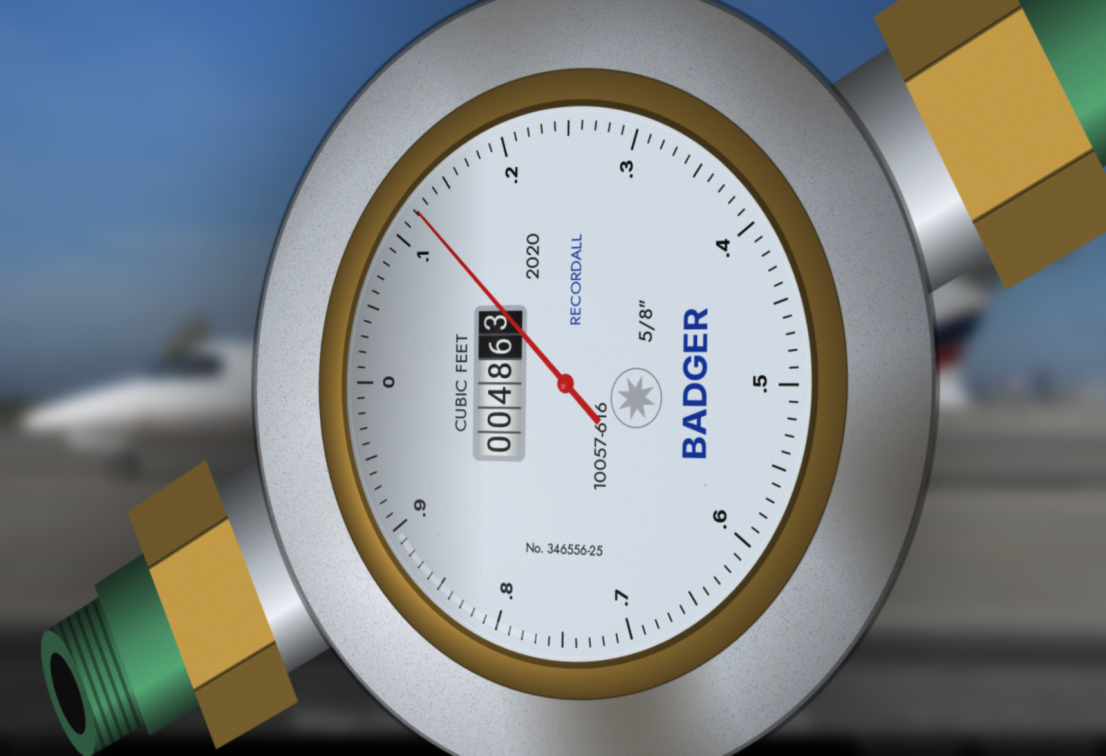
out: 4863.12 ft³
